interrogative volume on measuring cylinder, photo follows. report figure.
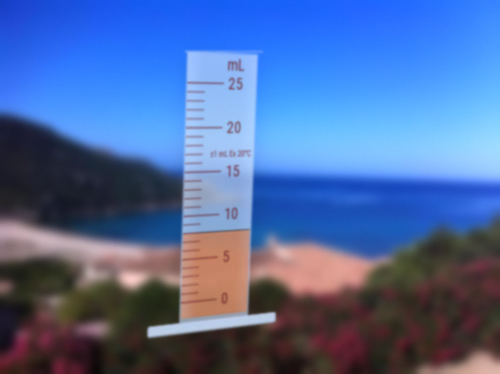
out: 8 mL
